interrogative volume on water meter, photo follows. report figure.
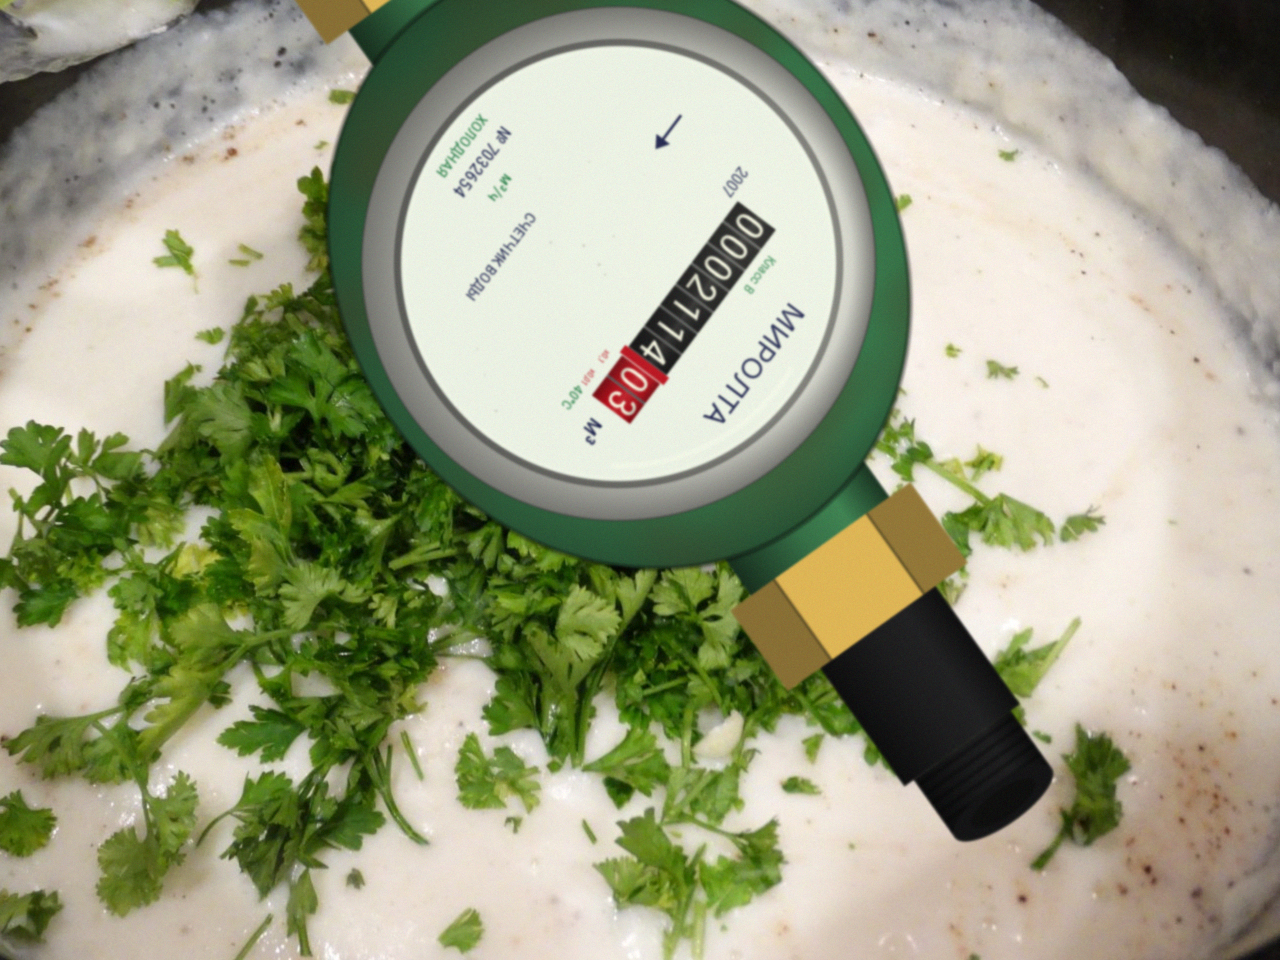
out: 2114.03 m³
